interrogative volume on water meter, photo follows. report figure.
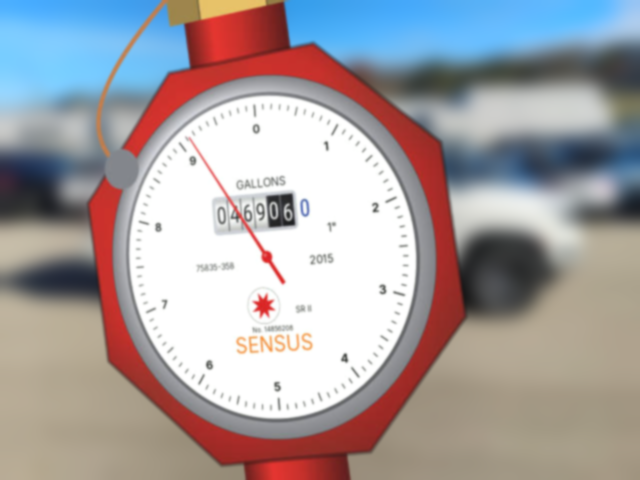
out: 469059.1 gal
